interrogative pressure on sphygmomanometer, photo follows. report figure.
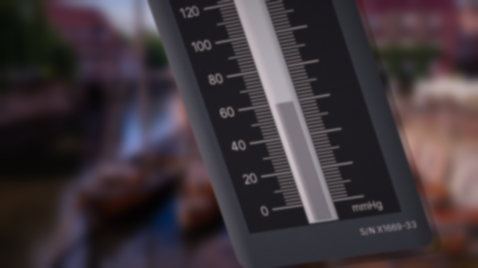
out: 60 mmHg
